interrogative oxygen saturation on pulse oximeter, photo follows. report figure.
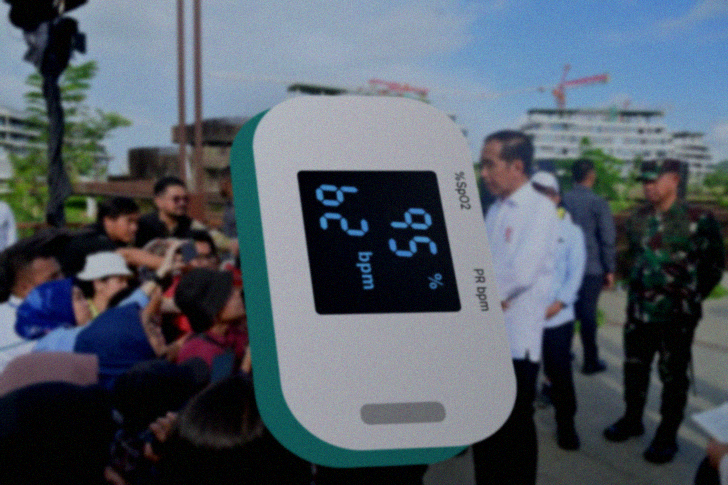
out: 95 %
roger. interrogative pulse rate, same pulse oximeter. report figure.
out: 62 bpm
